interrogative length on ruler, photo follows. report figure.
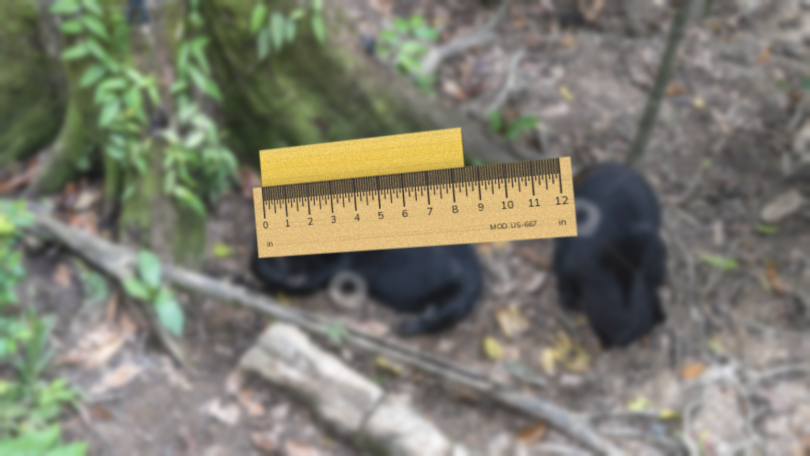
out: 8.5 in
